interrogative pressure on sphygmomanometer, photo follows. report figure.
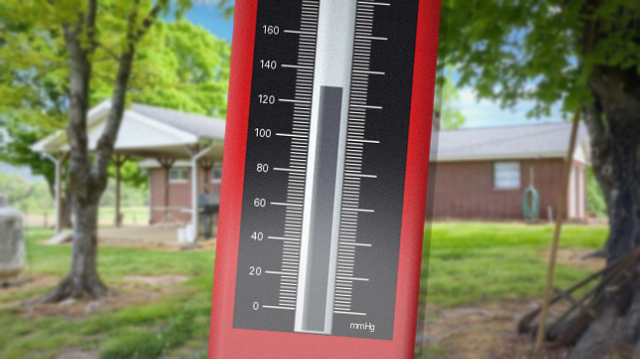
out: 130 mmHg
